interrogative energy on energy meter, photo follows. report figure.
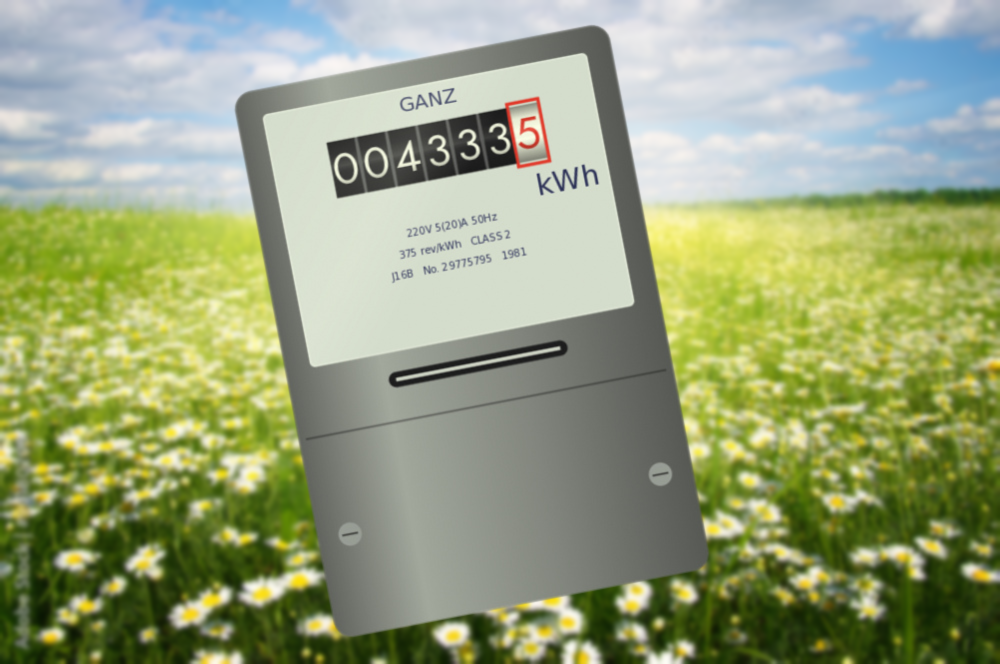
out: 4333.5 kWh
